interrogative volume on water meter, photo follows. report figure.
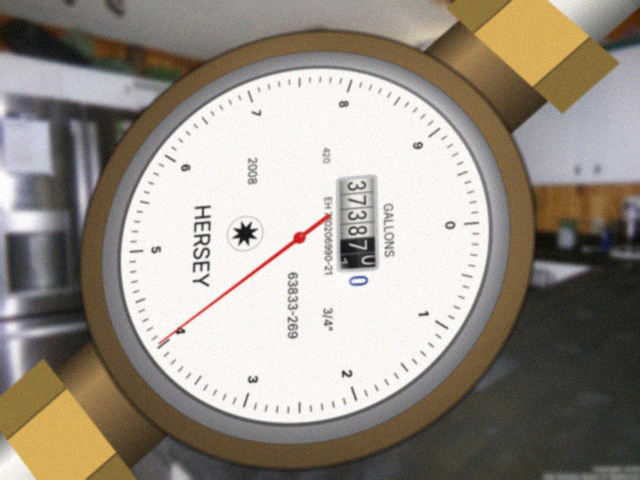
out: 3738704.0 gal
